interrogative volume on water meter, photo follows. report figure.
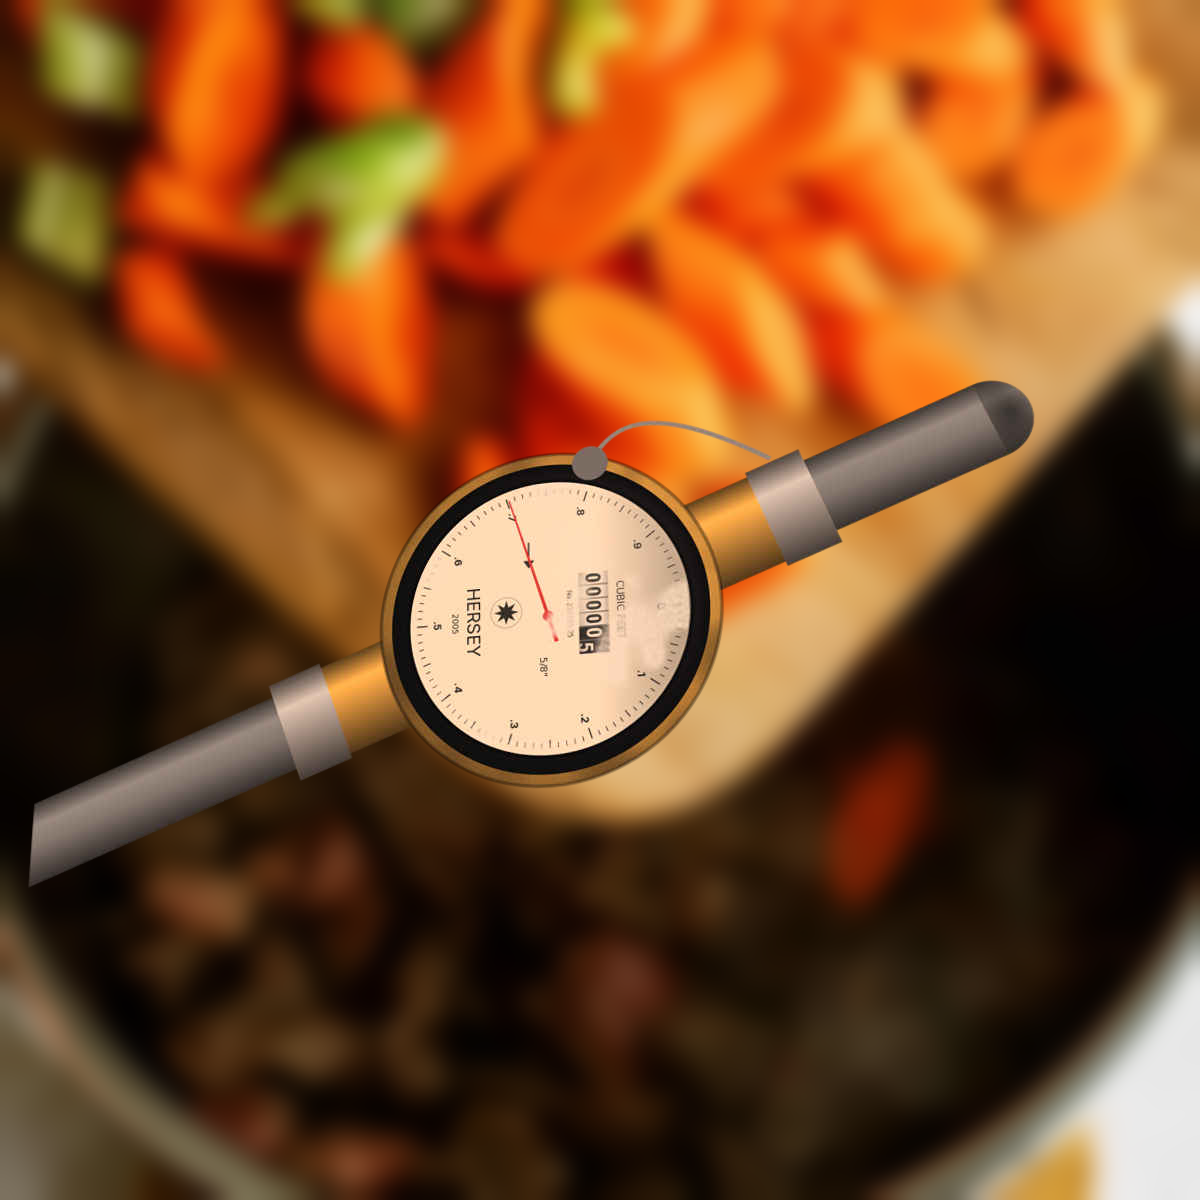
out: 4.70 ft³
